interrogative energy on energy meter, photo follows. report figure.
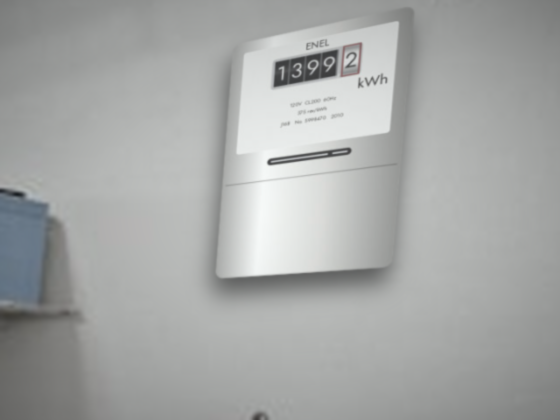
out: 1399.2 kWh
